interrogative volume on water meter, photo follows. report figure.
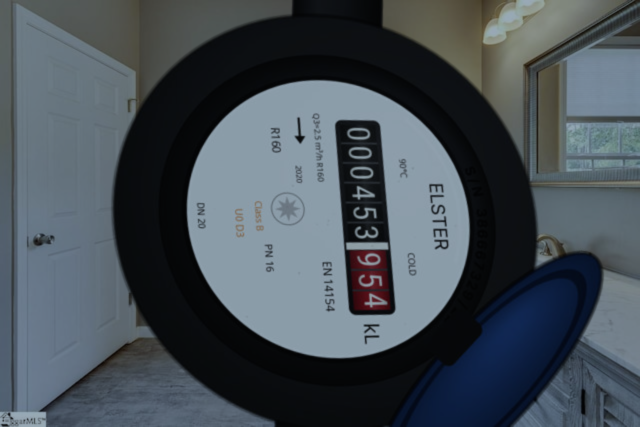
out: 453.954 kL
